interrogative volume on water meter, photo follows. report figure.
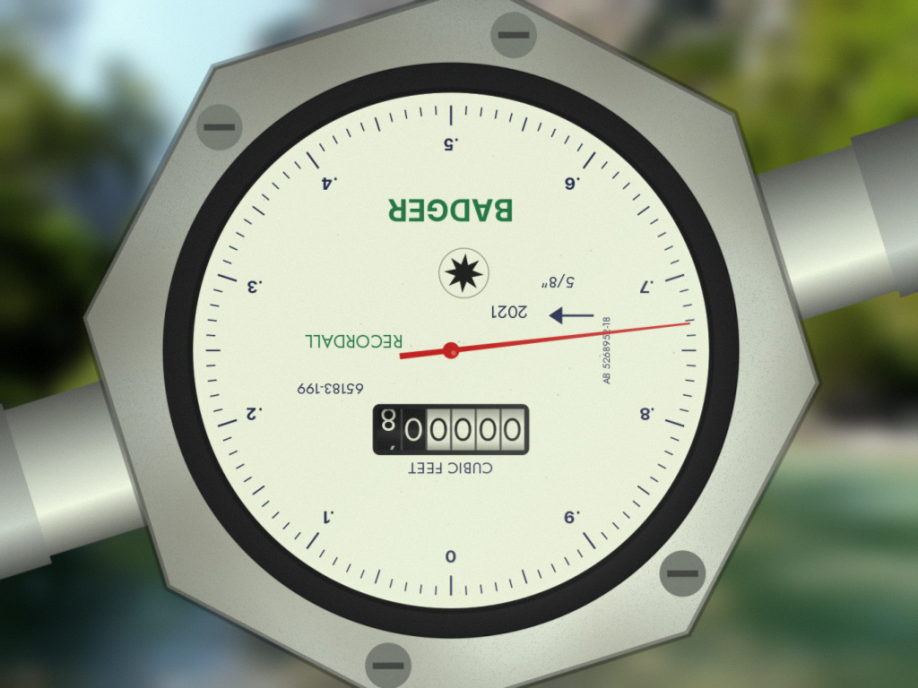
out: 7.73 ft³
